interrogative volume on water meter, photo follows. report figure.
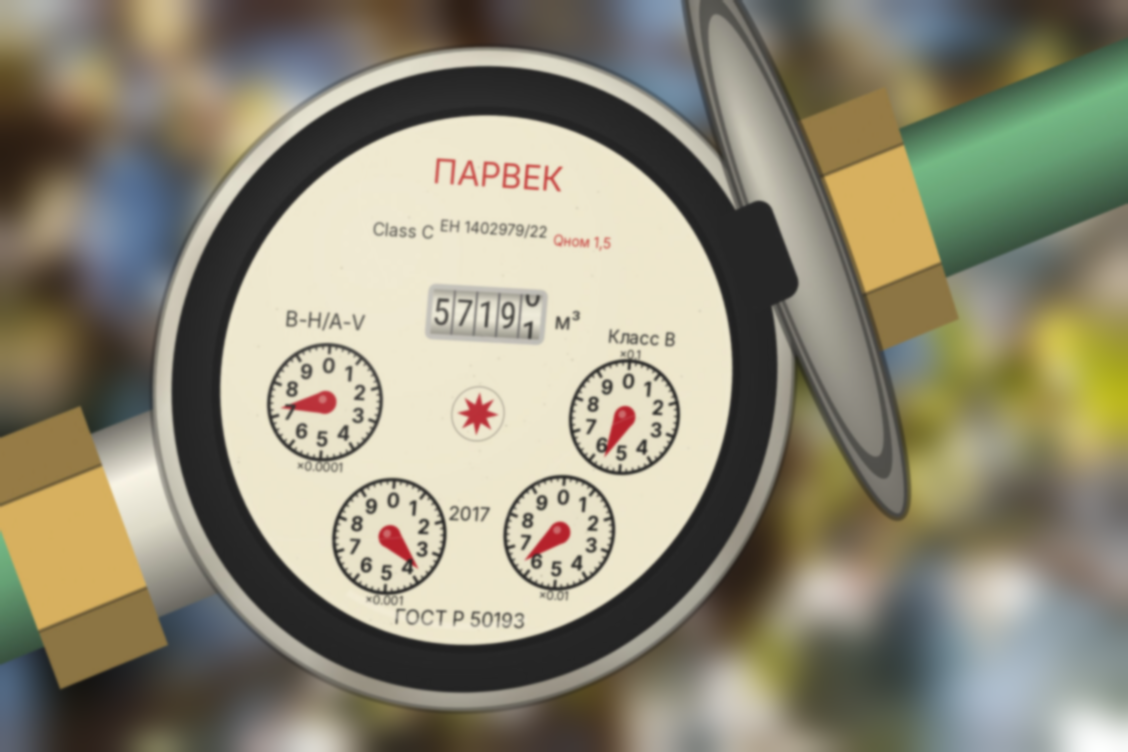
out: 57190.5637 m³
